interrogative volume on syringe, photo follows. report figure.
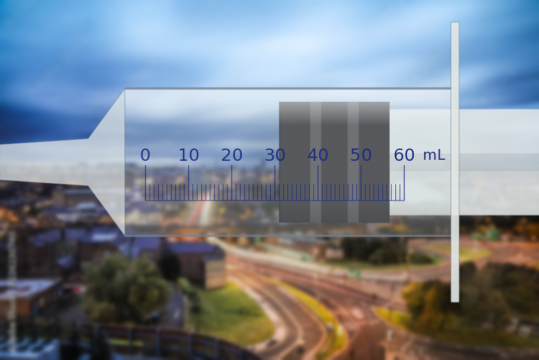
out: 31 mL
